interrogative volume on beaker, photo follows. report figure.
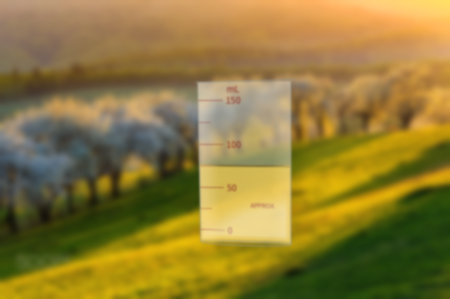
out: 75 mL
